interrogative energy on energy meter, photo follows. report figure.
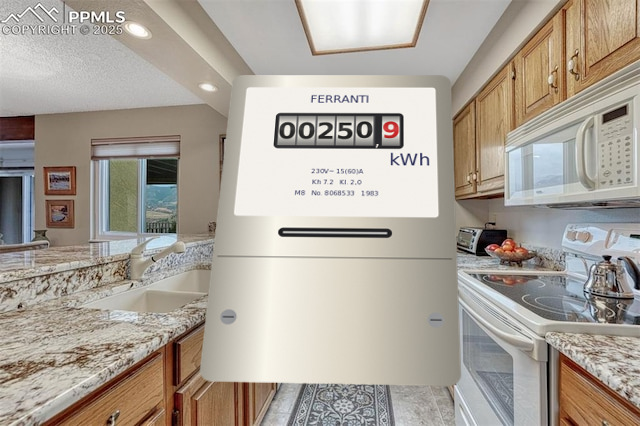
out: 250.9 kWh
